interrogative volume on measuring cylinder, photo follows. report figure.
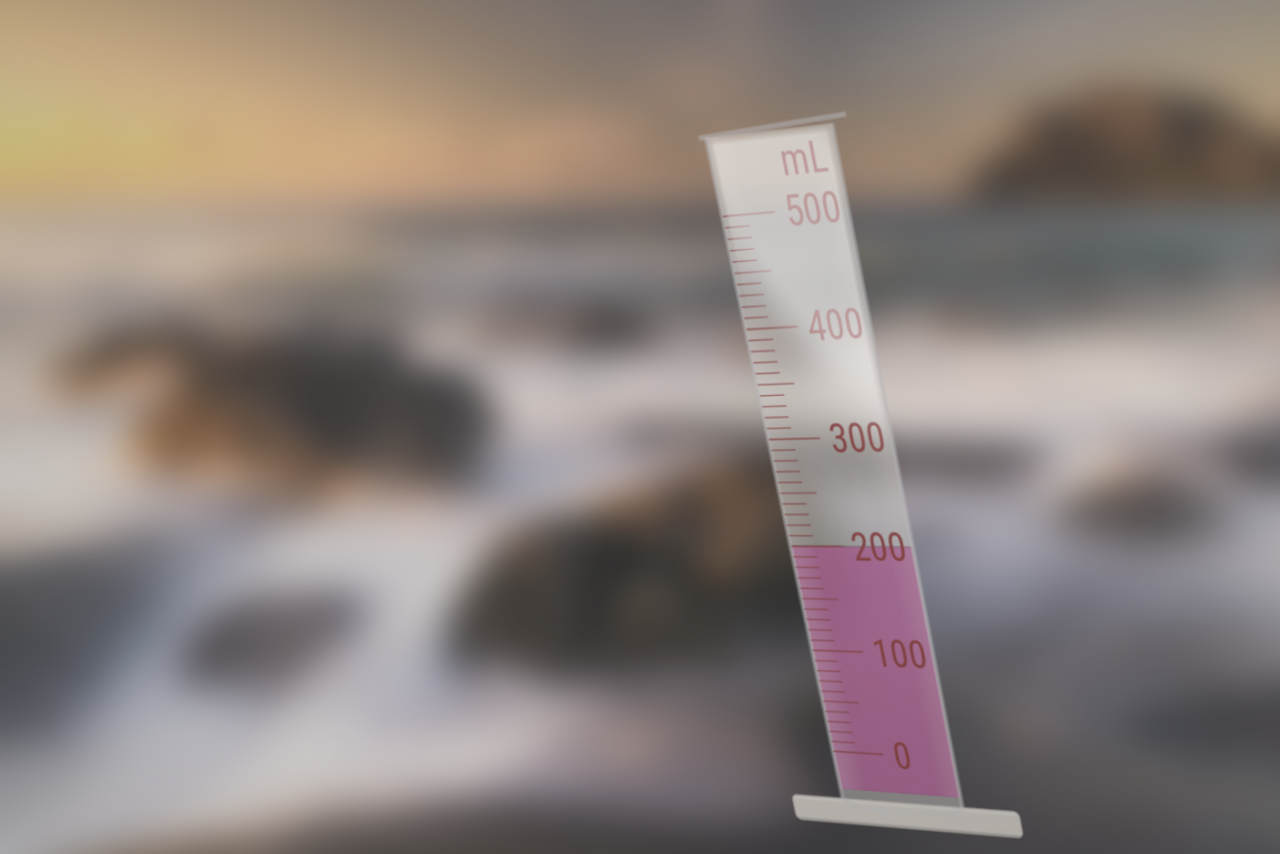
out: 200 mL
